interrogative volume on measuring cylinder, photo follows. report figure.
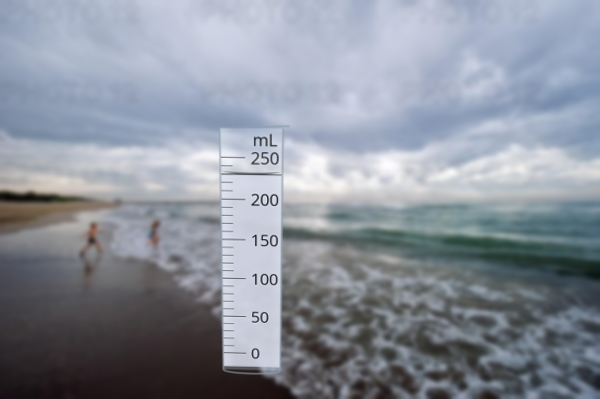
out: 230 mL
